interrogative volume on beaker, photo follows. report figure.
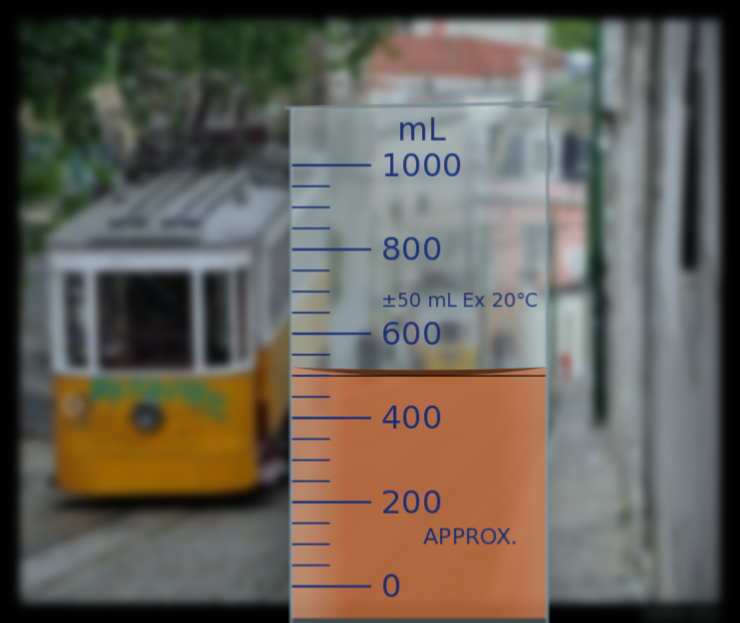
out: 500 mL
